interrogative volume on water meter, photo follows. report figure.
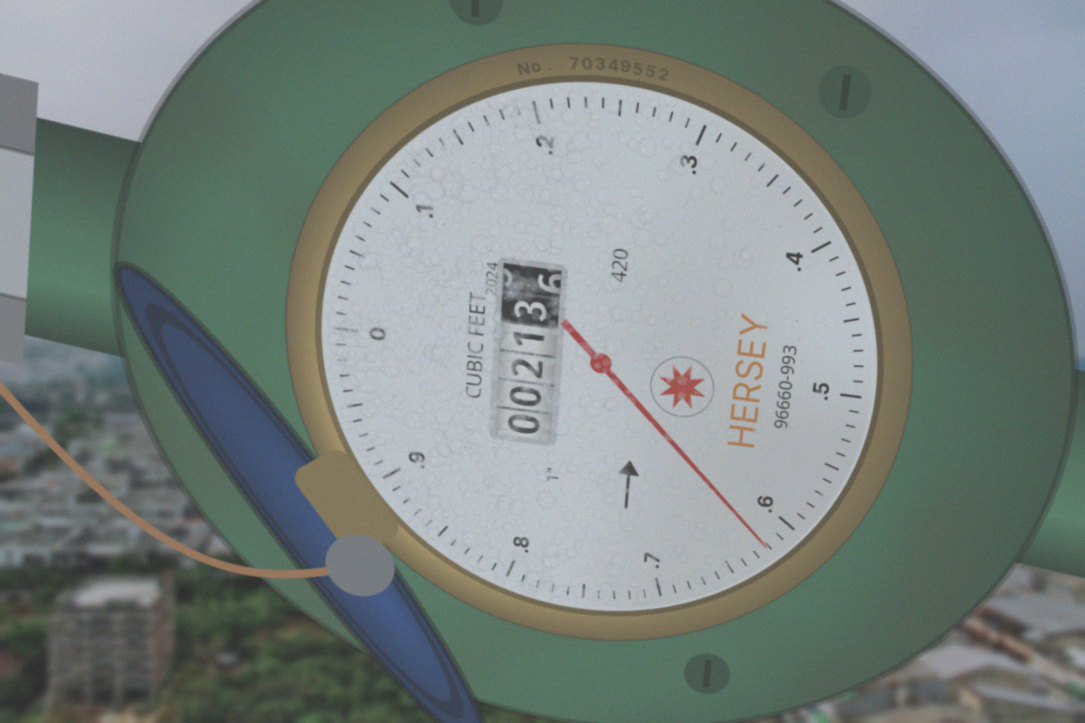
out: 2135.62 ft³
